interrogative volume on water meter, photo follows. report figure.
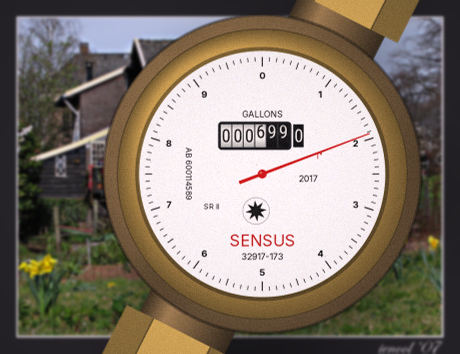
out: 6991.9 gal
